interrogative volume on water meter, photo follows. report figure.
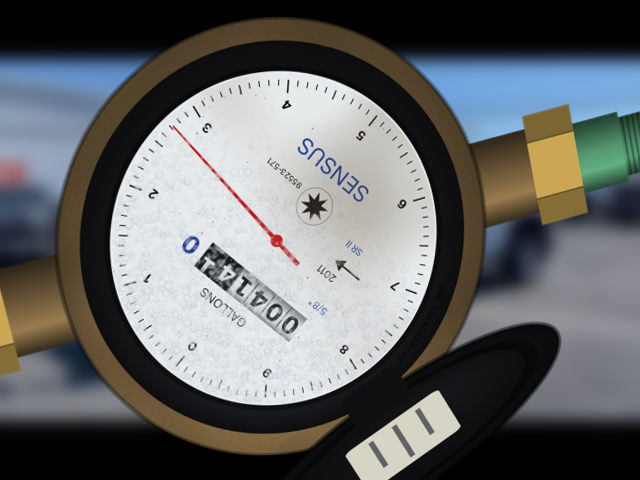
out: 41412.7 gal
